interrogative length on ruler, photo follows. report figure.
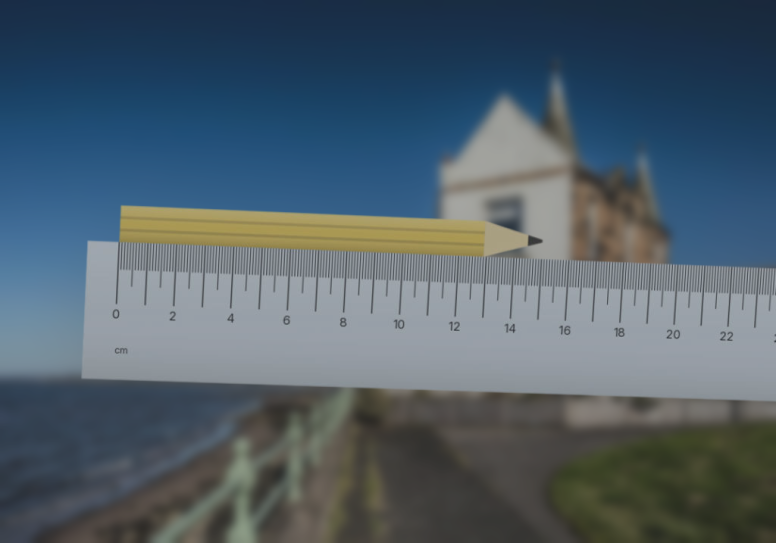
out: 15 cm
